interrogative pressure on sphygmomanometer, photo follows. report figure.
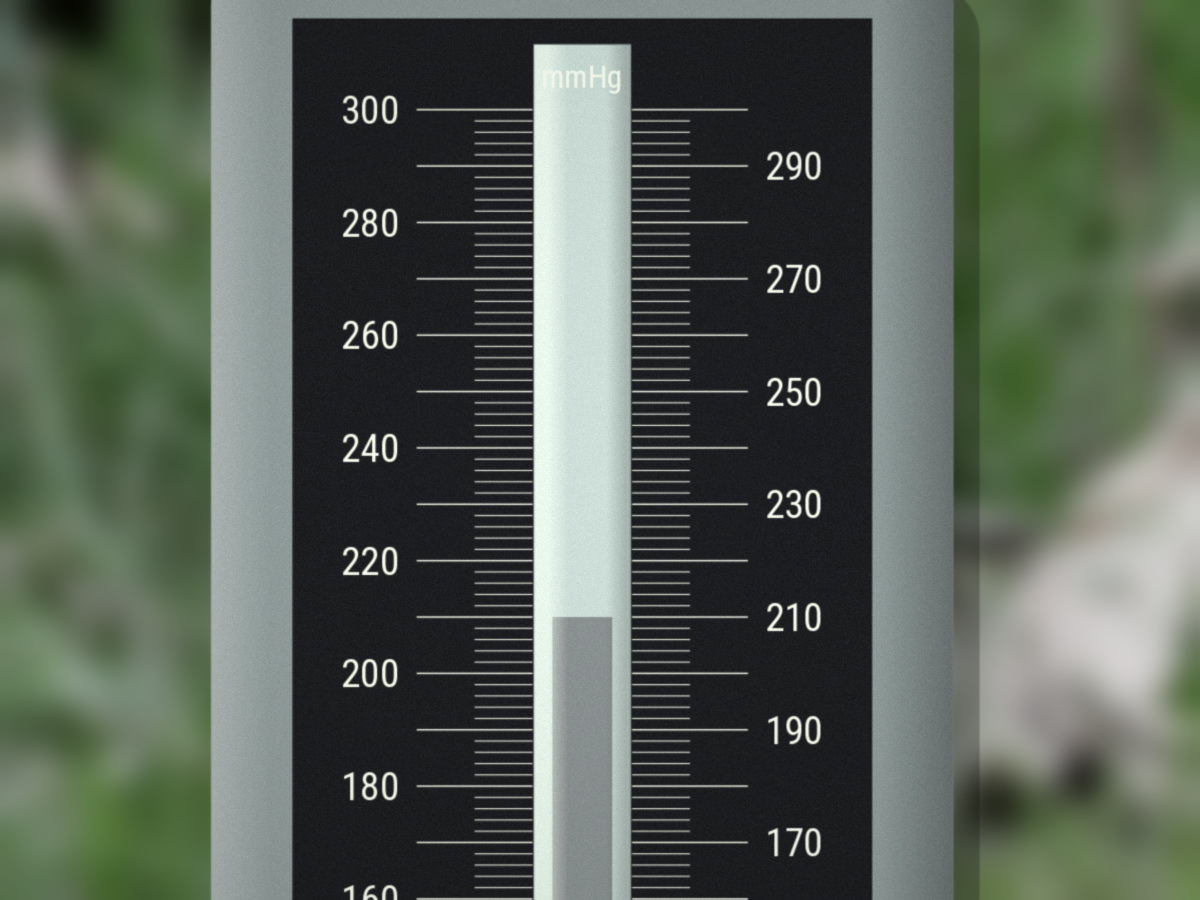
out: 210 mmHg
